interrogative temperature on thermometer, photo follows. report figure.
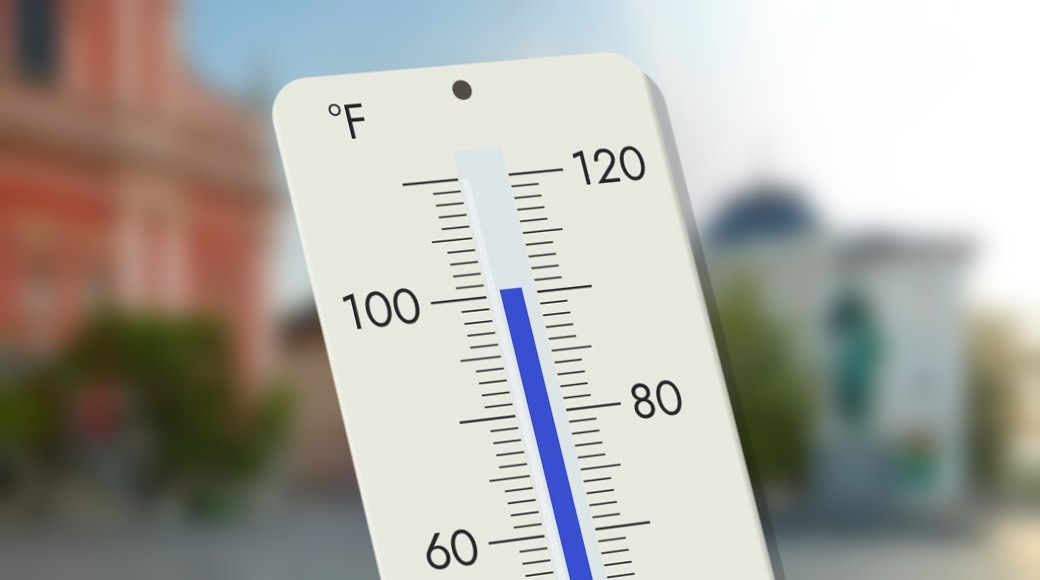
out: 101 °F
